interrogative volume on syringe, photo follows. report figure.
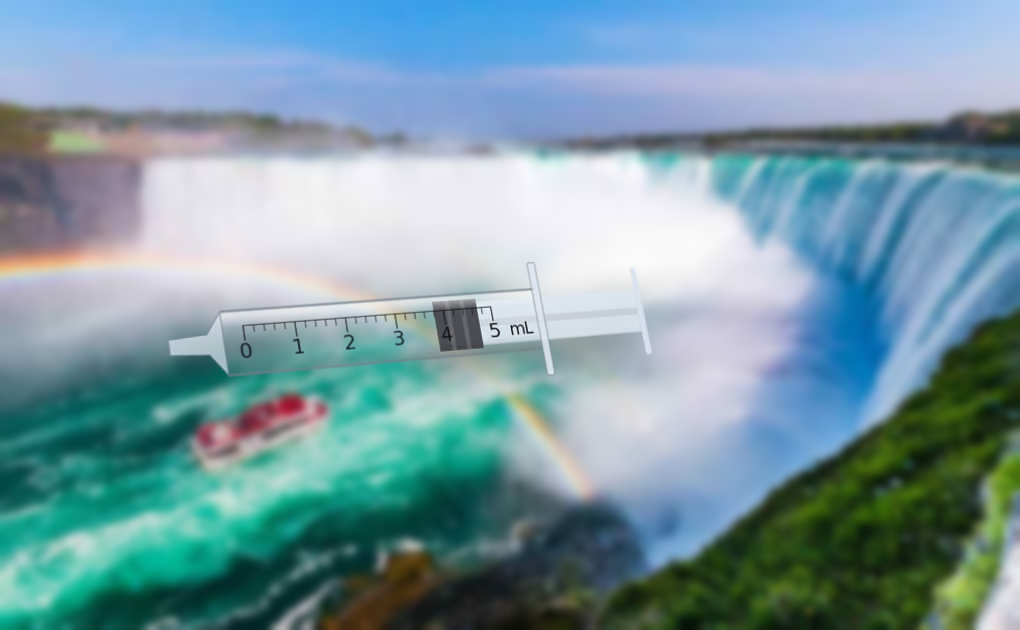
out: 3.8 mL
